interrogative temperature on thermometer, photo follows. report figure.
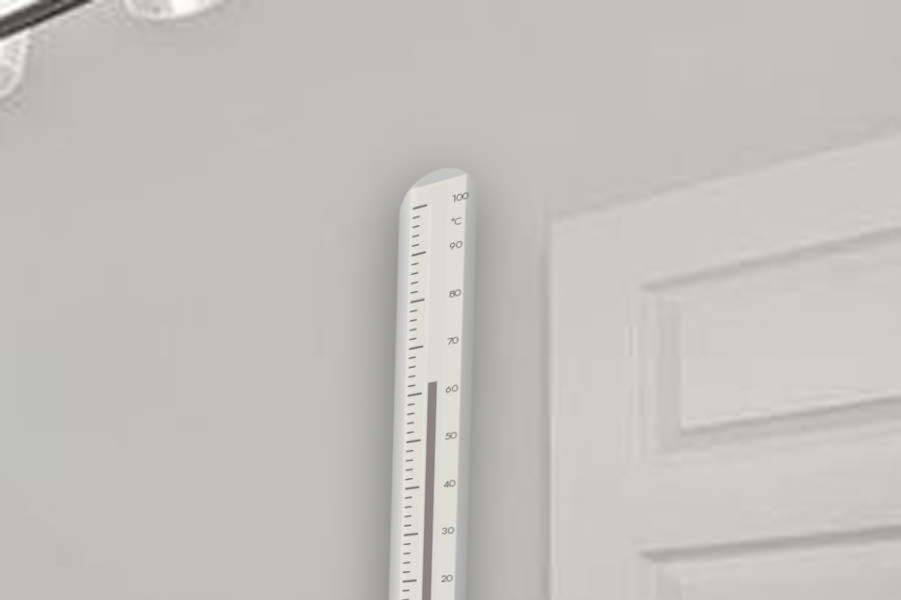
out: 62 °C
